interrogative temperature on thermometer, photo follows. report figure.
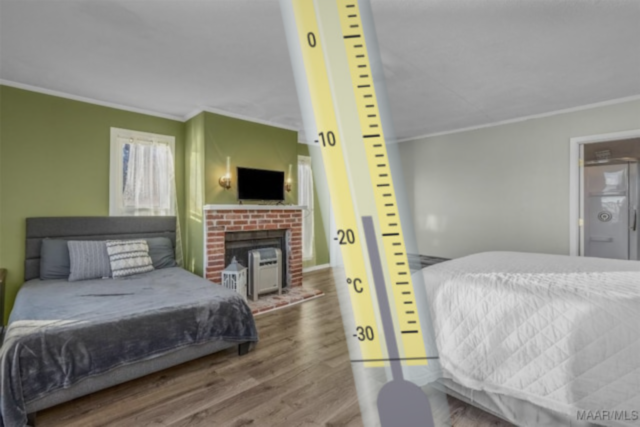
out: -18 °C
